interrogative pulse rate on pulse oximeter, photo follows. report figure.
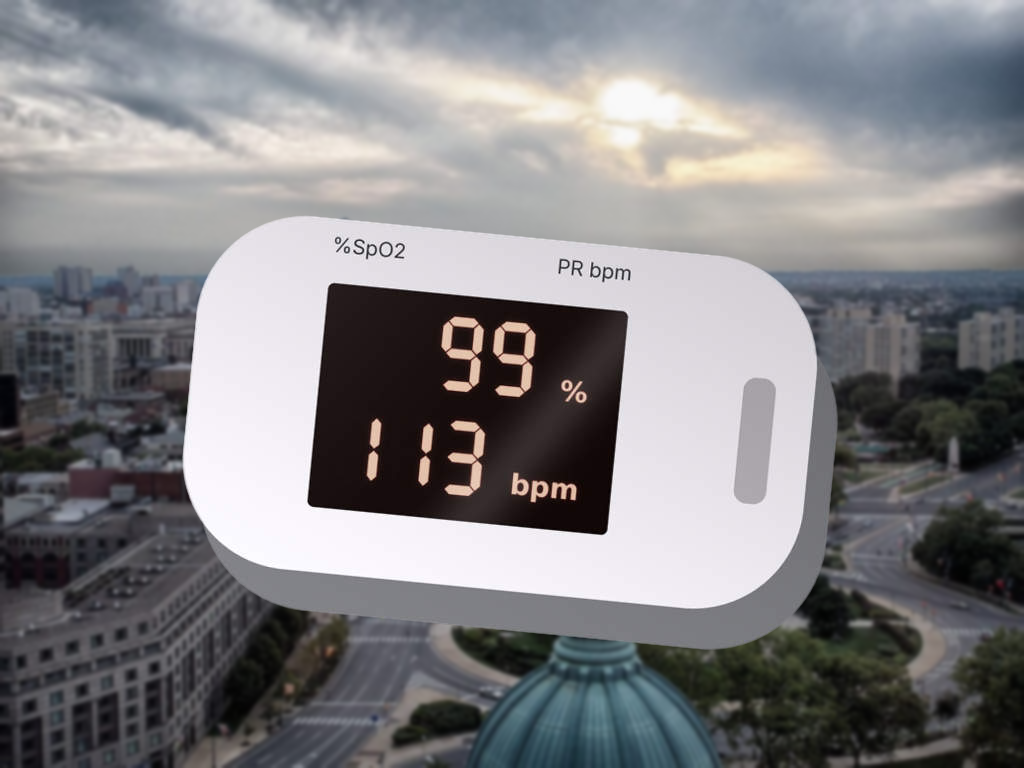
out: 113 bpm
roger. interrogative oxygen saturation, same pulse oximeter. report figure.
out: 99 %
